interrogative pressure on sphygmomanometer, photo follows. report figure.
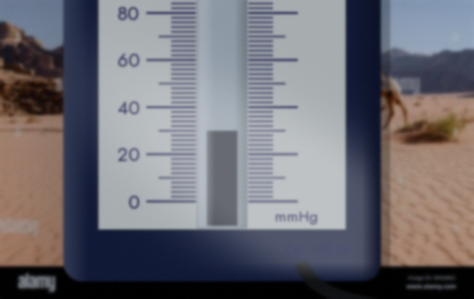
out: 30 mmHg
